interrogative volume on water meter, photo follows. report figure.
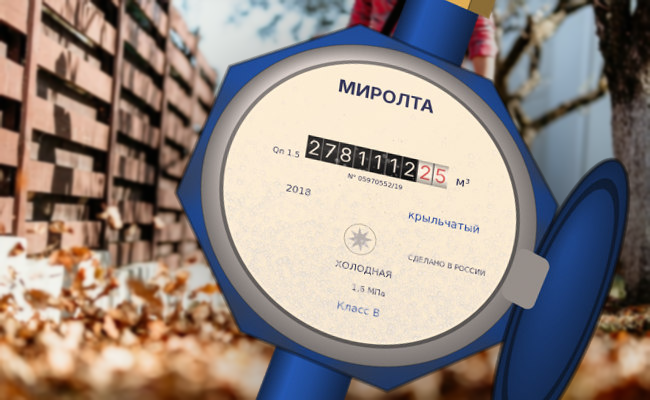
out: 2781112.25 m³
